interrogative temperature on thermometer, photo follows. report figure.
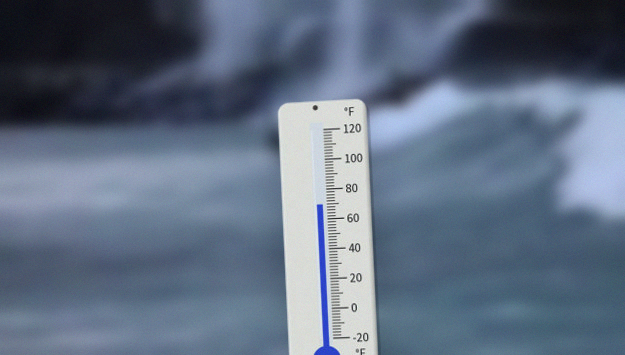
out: 70 °F
